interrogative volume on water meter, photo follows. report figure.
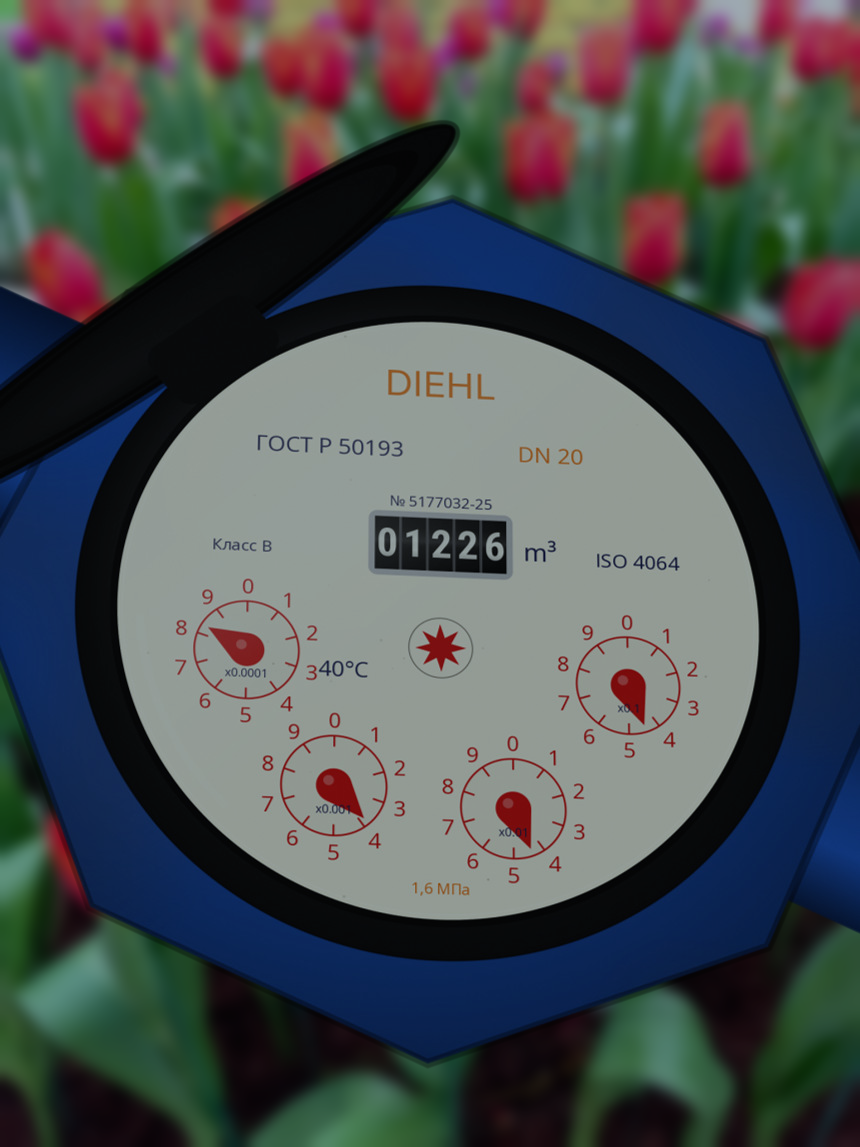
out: 1226.4438 m³
